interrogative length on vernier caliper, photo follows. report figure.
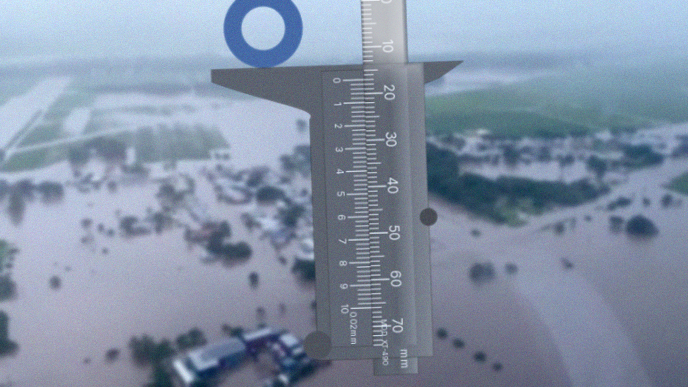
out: 17.0 mm
